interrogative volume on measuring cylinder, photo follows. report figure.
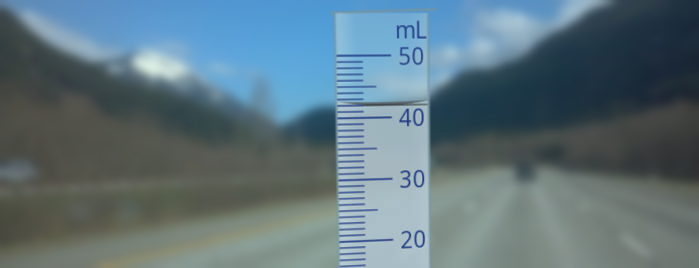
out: 42 mL
